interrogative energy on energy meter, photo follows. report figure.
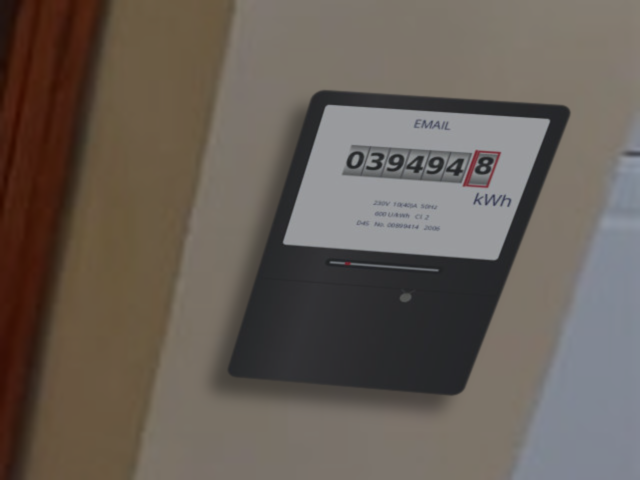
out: 39494.8 kWh
